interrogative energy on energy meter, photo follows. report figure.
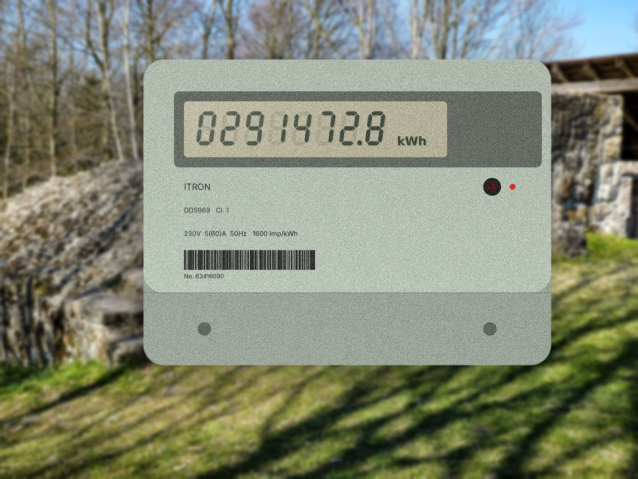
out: 291472.8 kWh
